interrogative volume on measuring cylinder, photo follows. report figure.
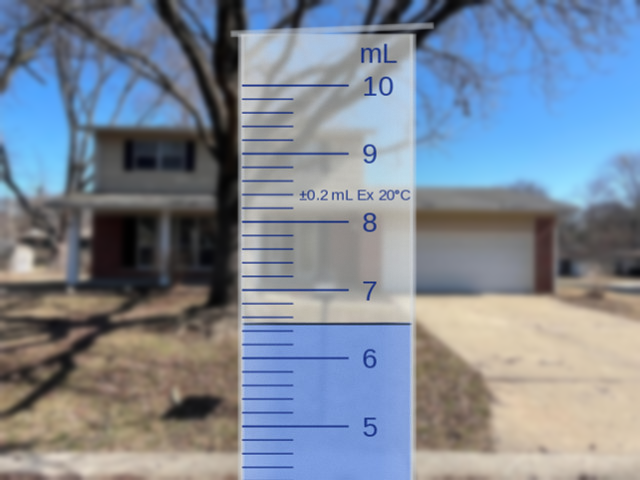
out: 6.5 mL
